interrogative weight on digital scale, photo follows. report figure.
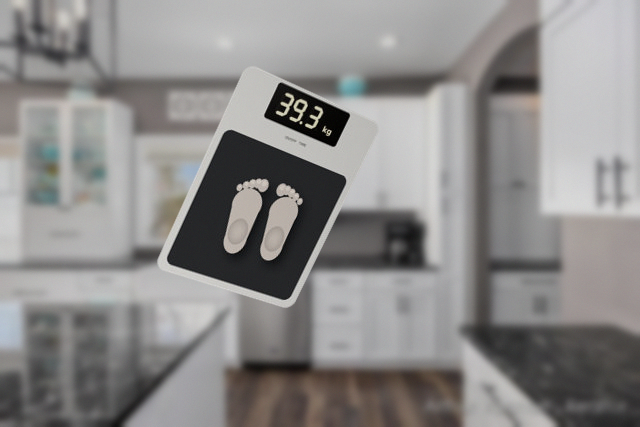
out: 39.3 kg
